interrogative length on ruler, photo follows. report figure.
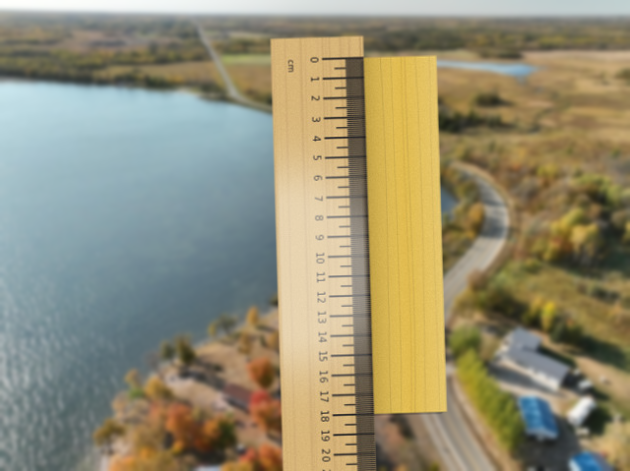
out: 18 cm
